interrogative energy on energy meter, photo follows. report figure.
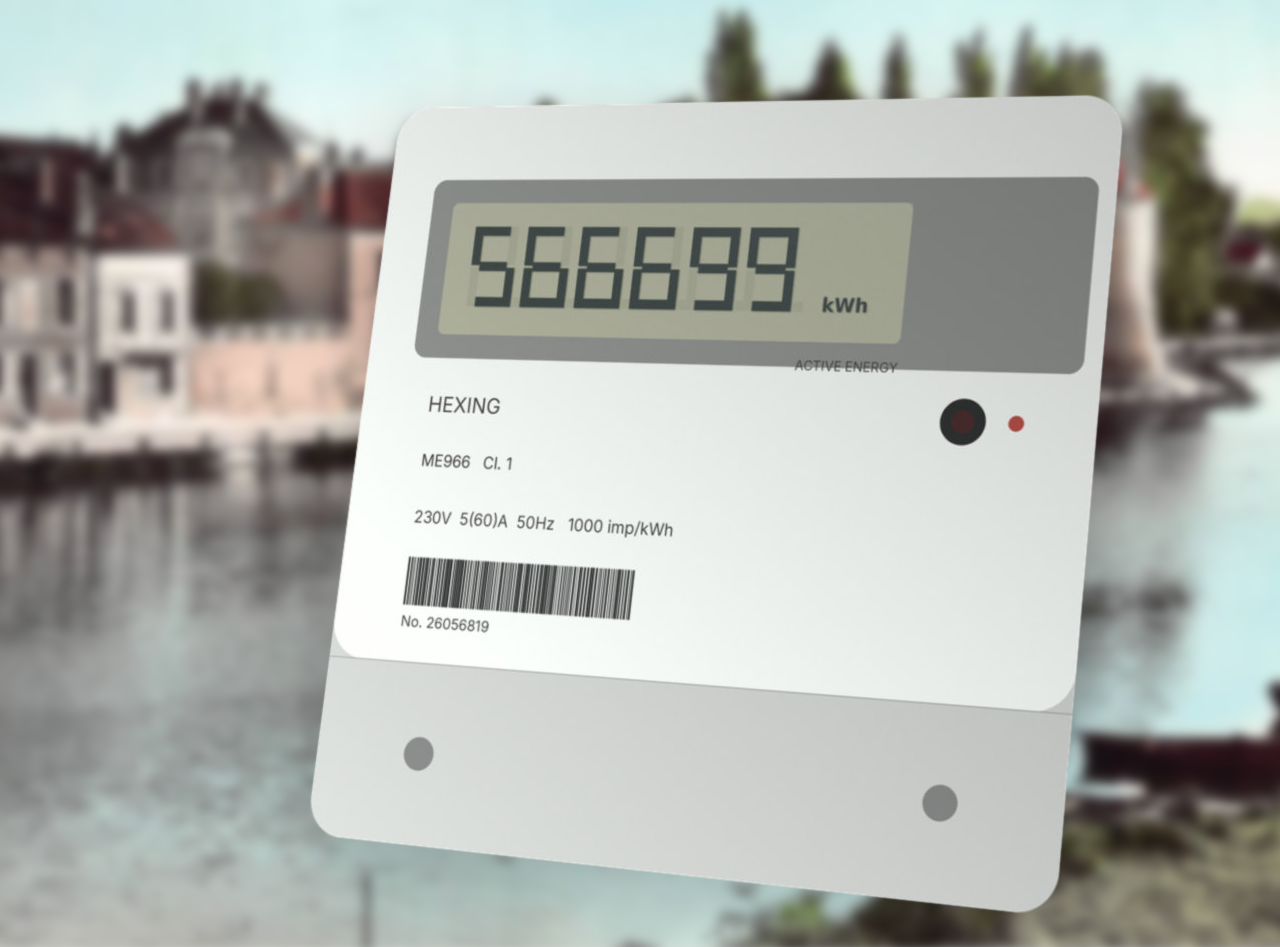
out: 566699 kWh
